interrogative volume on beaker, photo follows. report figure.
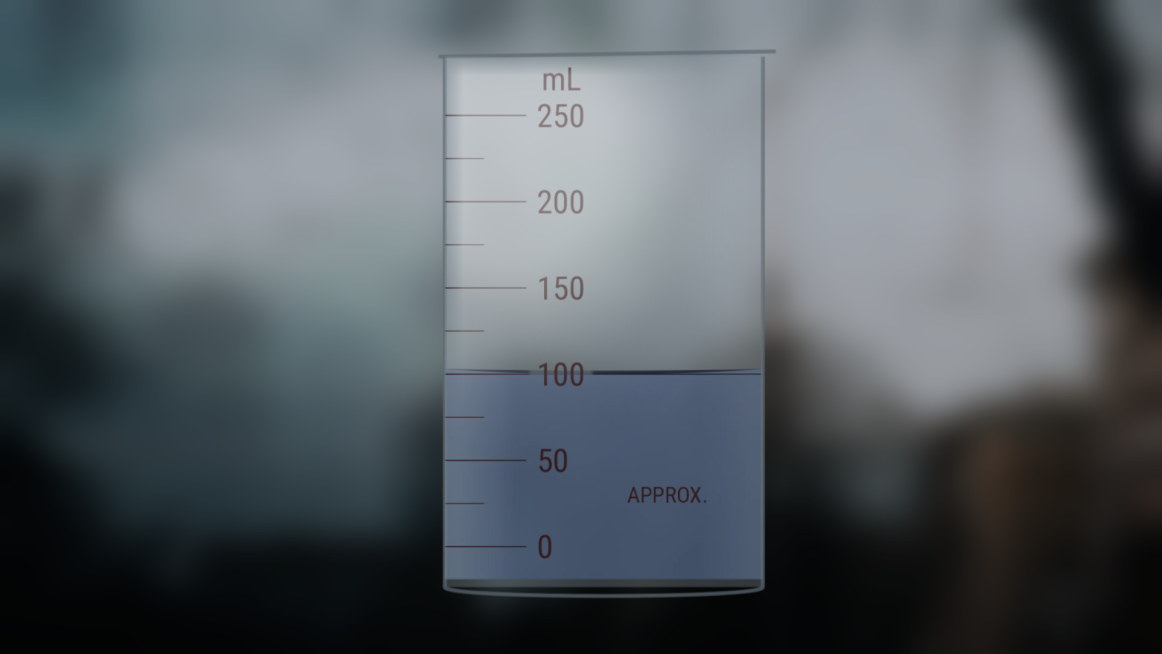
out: 100 mL
